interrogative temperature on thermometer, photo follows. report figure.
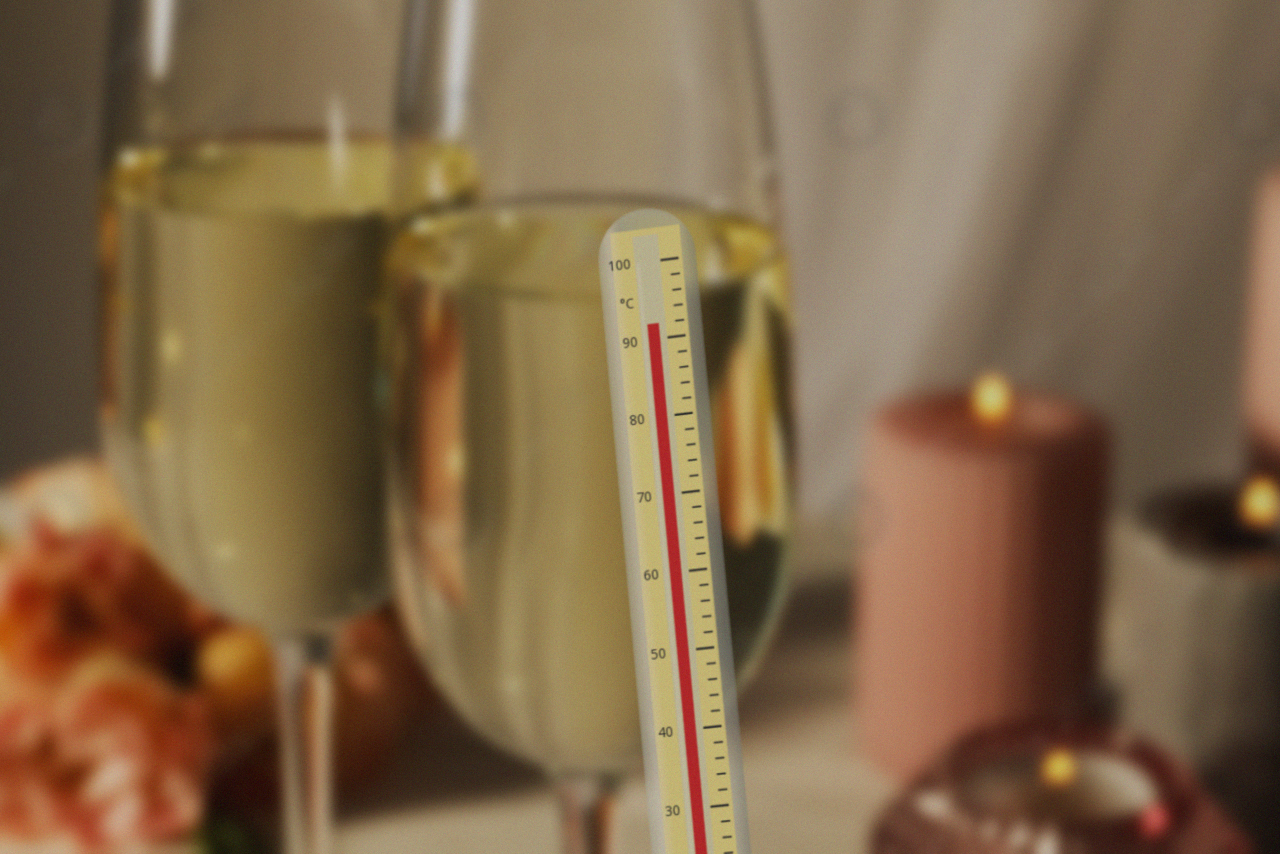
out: 92 °C
